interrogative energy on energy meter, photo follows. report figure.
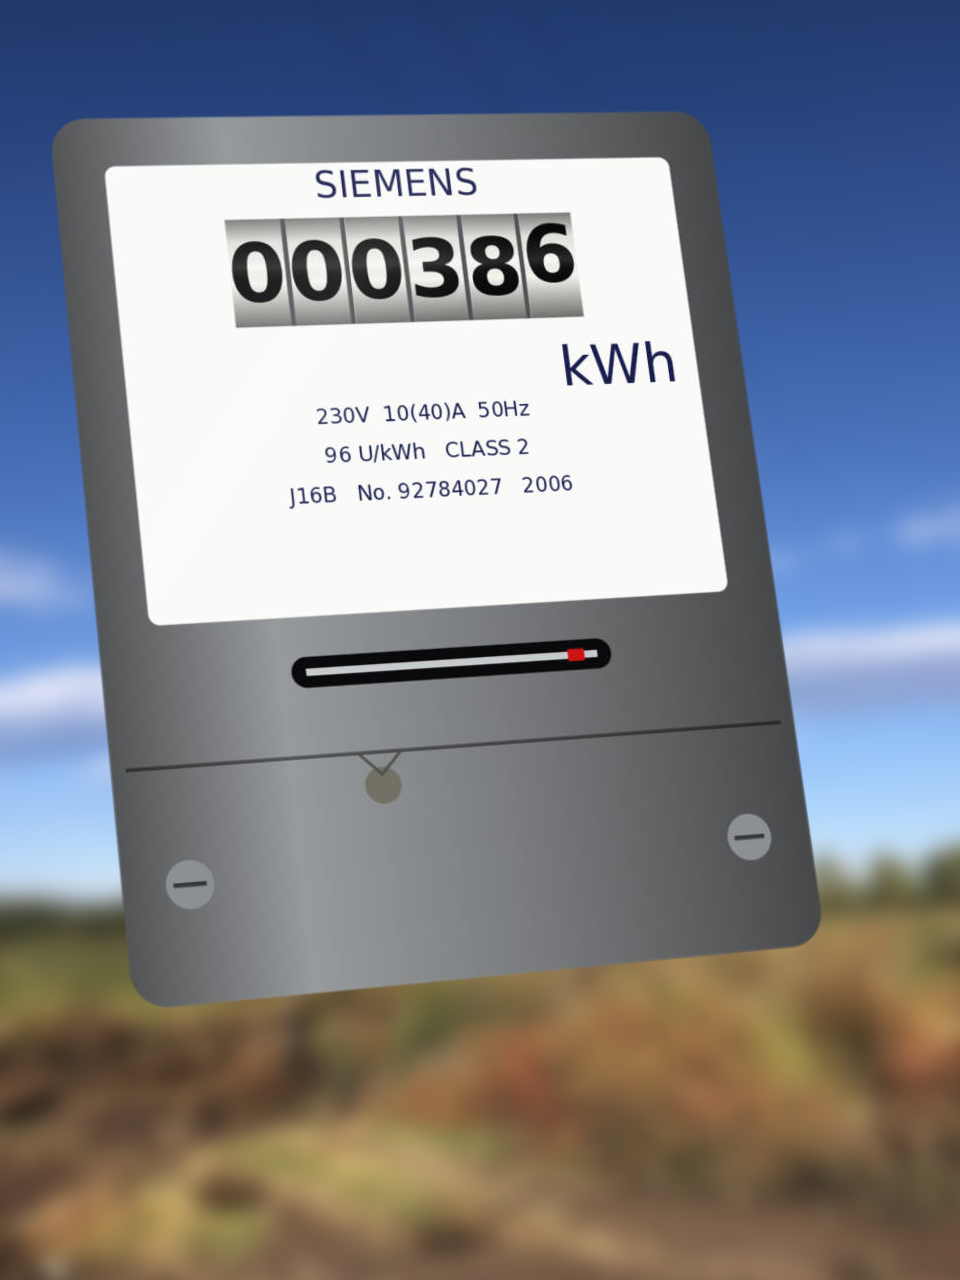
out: 386 kWh
